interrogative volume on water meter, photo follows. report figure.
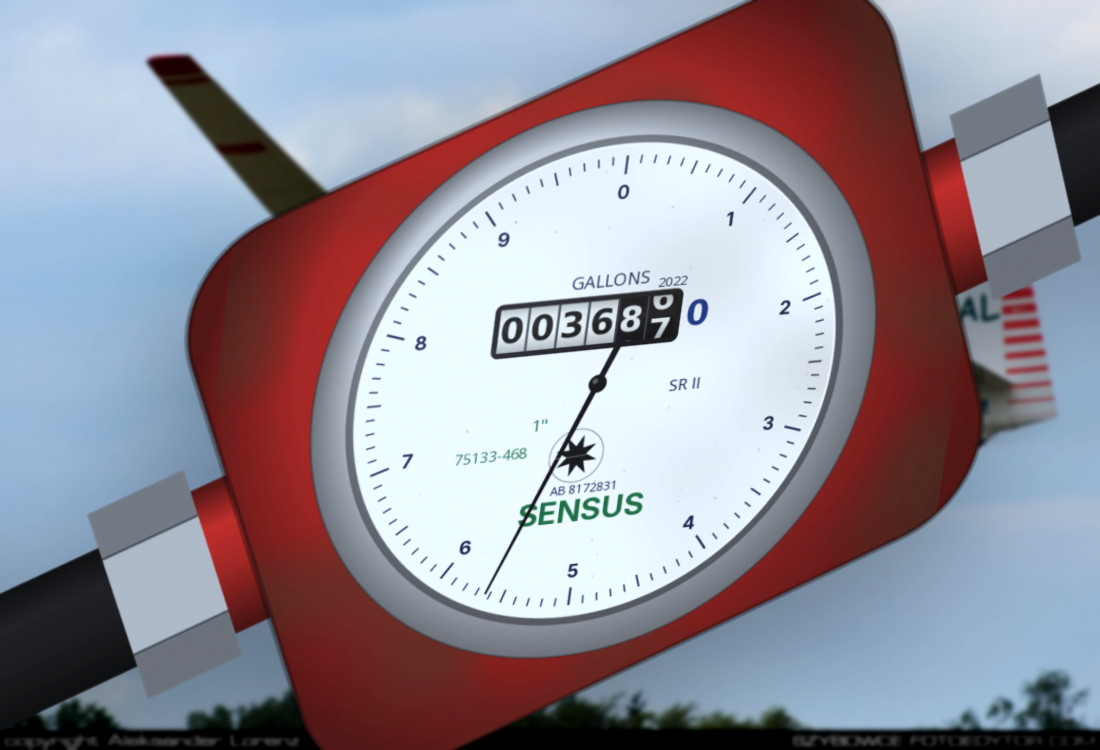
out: 36865.6 gal
